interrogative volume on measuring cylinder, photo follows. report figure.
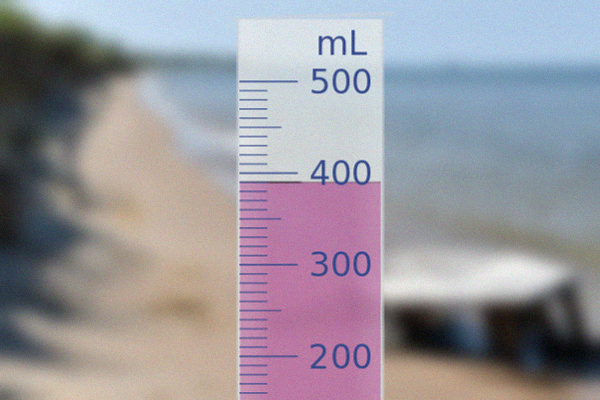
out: 390 mL
